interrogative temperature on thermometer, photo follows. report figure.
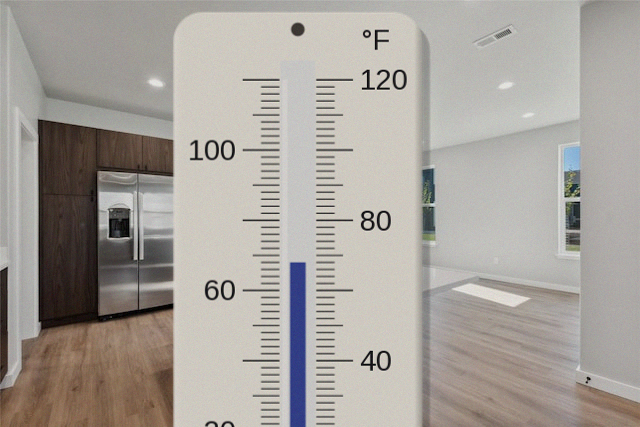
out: 68 °F
